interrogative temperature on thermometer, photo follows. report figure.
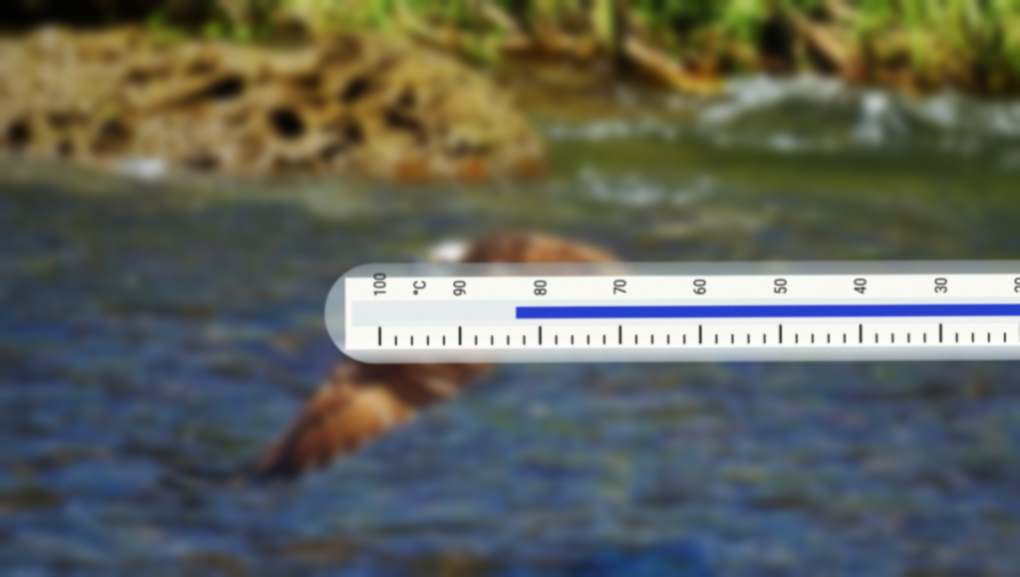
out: 83 °C
